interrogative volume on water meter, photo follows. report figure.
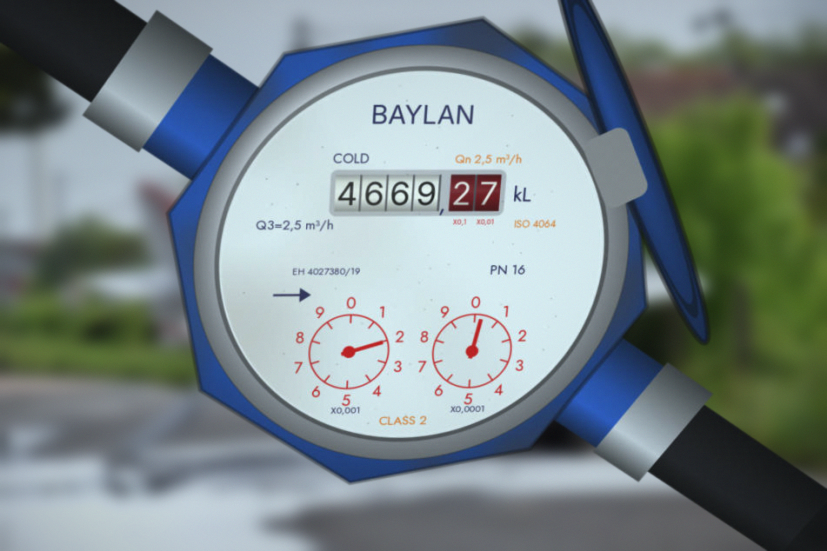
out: 4669.2720 kL
